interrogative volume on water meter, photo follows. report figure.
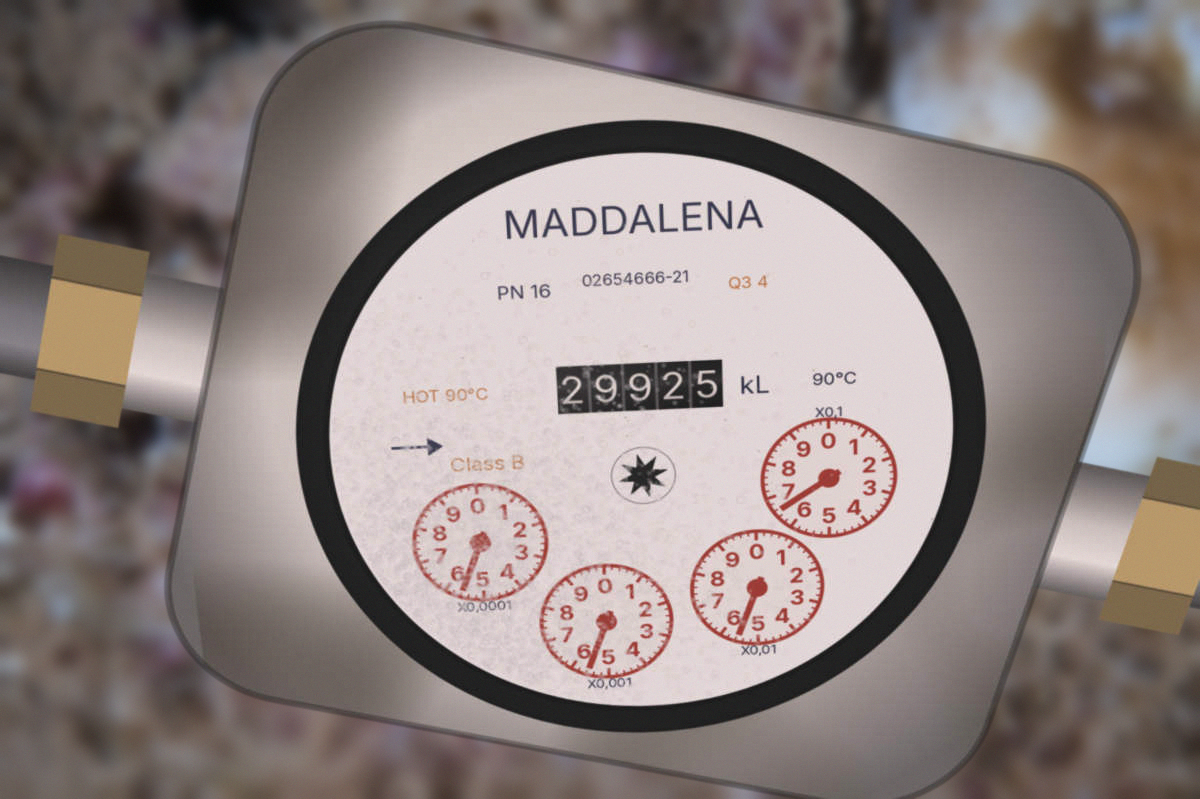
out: 29925.6555 kL
